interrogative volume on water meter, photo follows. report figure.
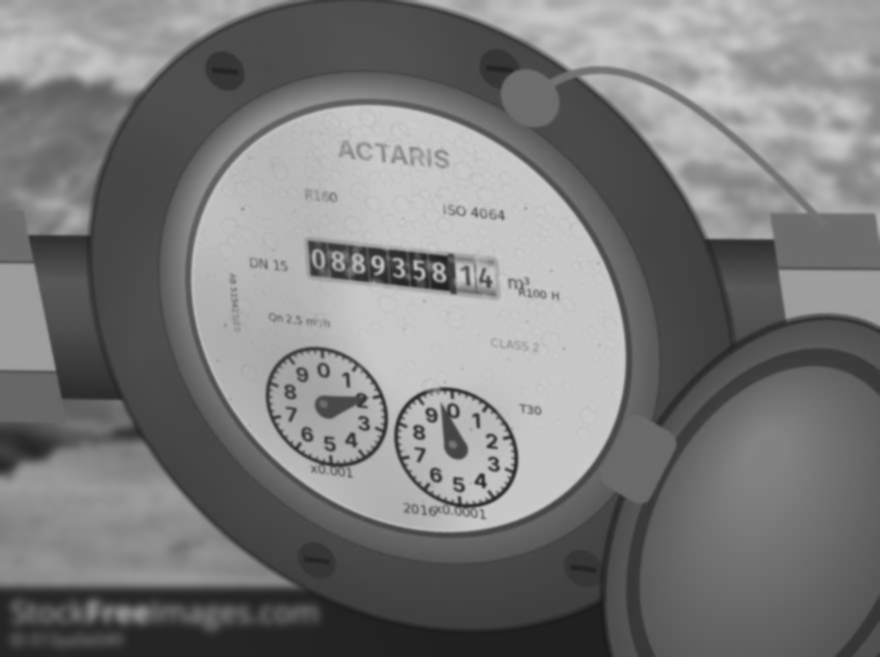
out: 889358.1419 m³
